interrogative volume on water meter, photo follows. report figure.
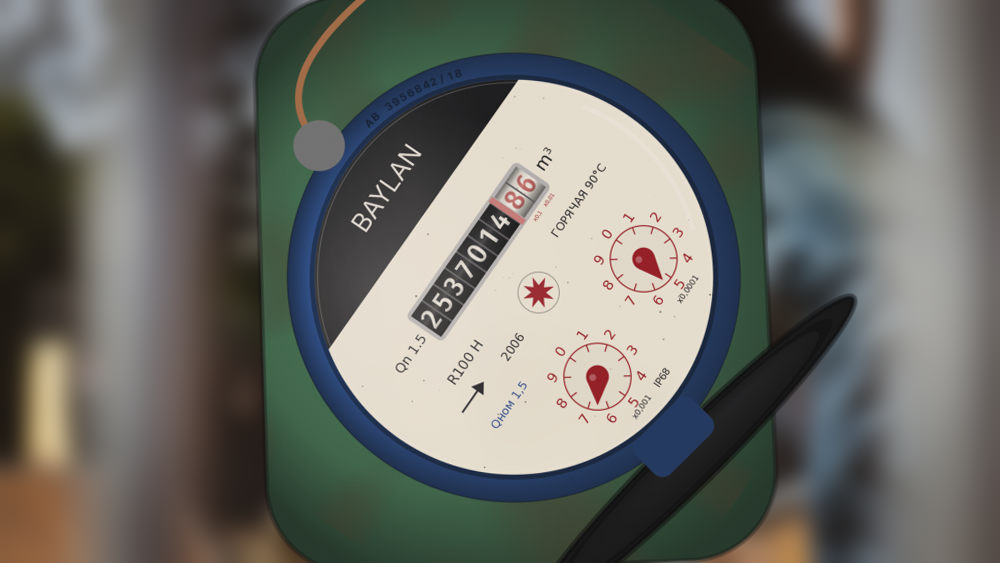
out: 2537014.8665 m³
